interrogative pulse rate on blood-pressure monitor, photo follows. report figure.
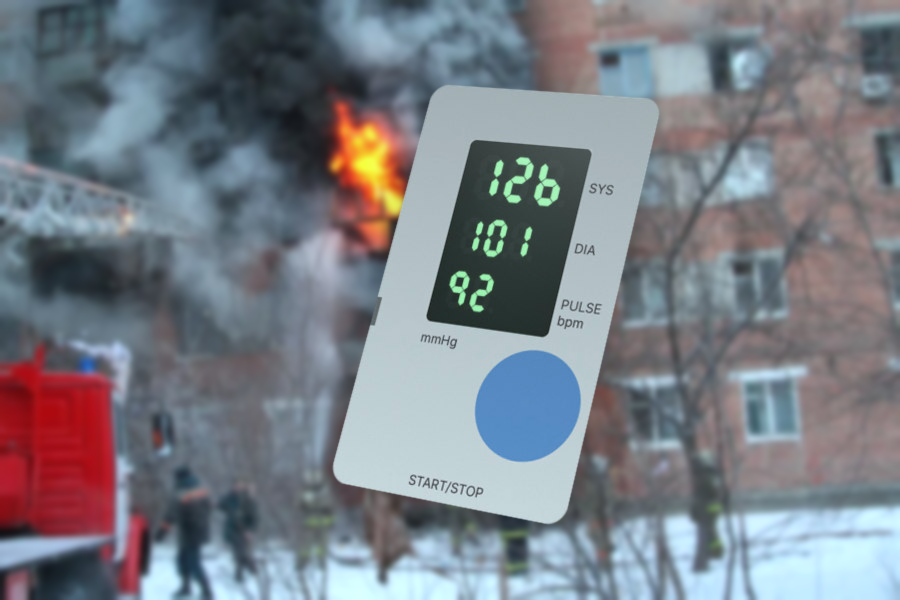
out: 92 bpm
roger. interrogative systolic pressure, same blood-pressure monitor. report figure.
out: 126 mmHg
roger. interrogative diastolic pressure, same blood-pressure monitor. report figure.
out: 101 mmHg
